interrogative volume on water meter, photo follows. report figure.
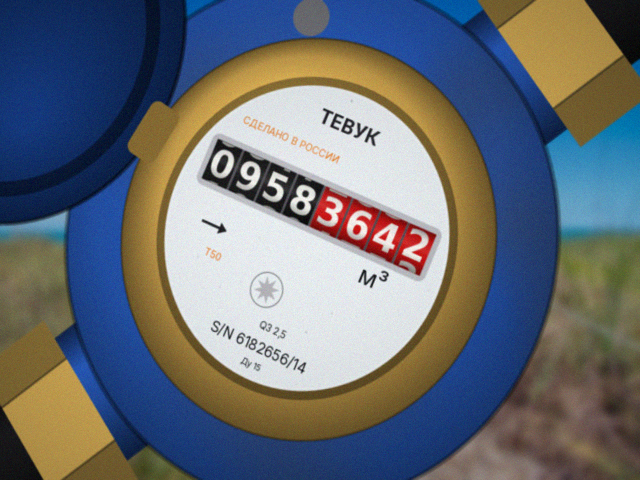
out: 958.3642 m³
